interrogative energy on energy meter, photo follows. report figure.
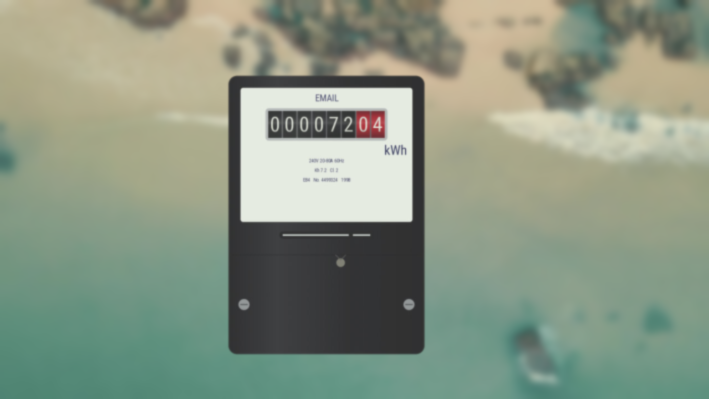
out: 72.04 kWh
